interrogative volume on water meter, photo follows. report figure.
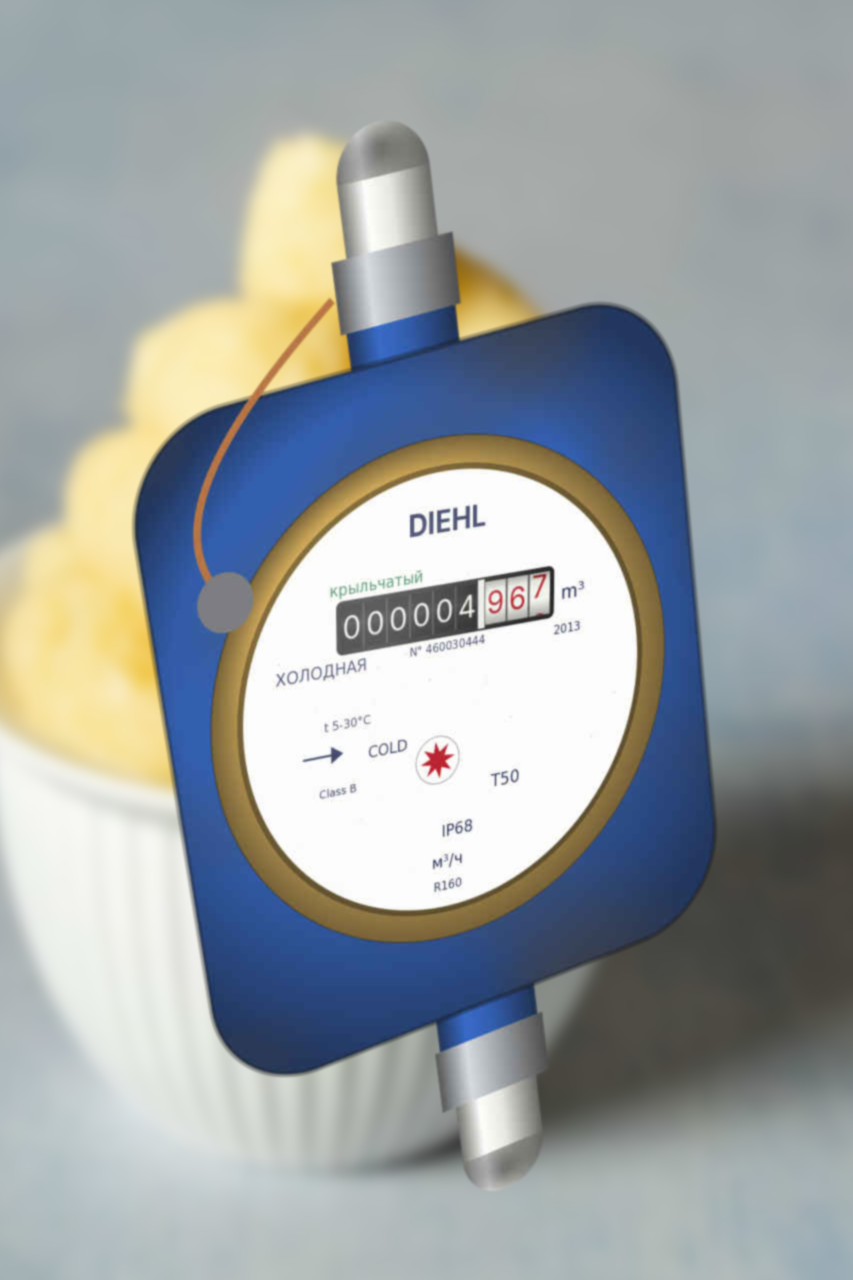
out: 4.967 m³
